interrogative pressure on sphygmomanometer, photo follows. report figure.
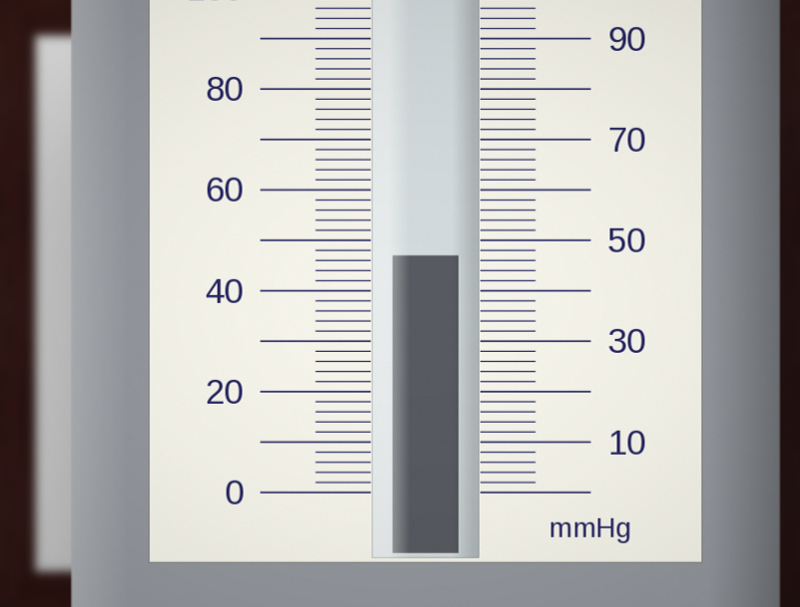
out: 47 mmHg
